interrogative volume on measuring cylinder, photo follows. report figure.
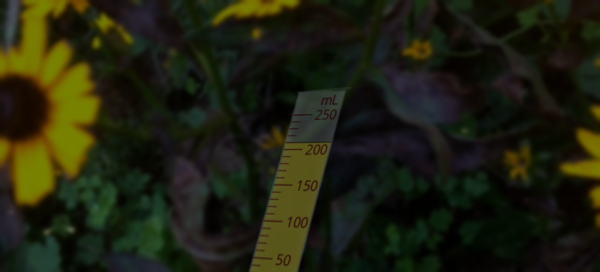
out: 210 mL
